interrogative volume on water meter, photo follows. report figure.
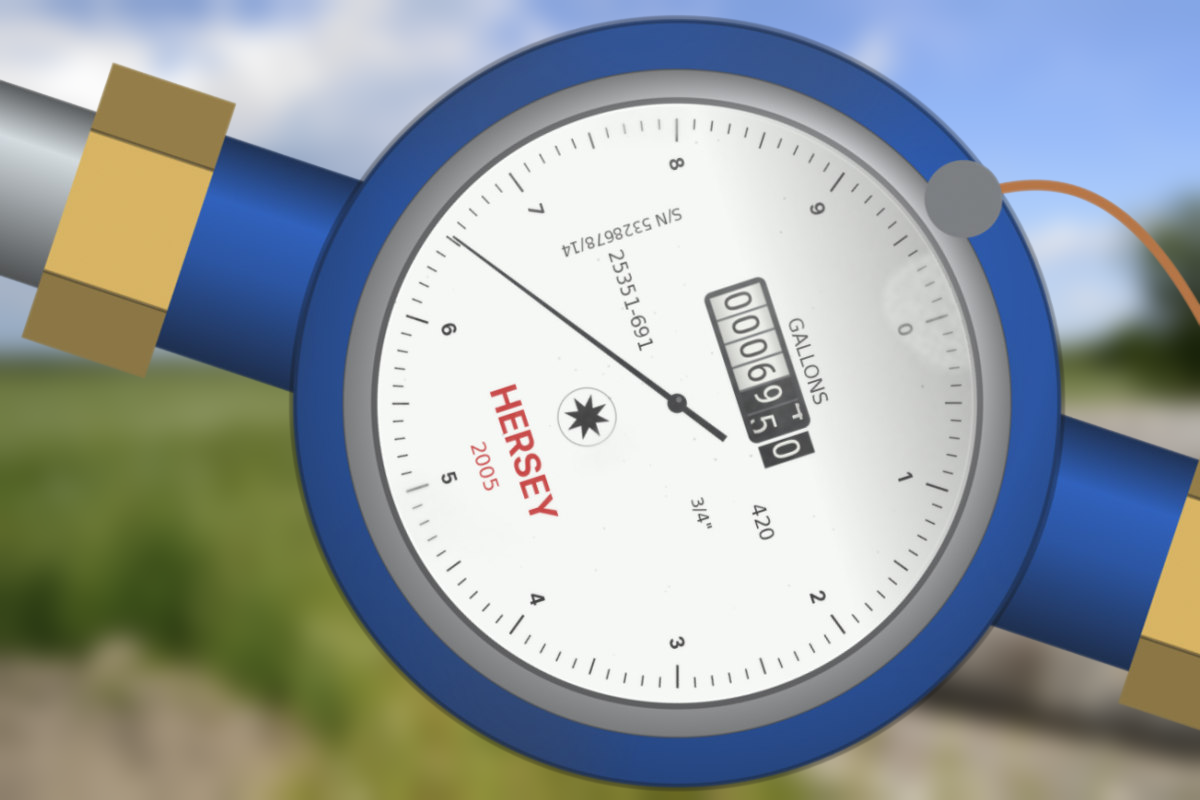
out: 6946.5 gal
